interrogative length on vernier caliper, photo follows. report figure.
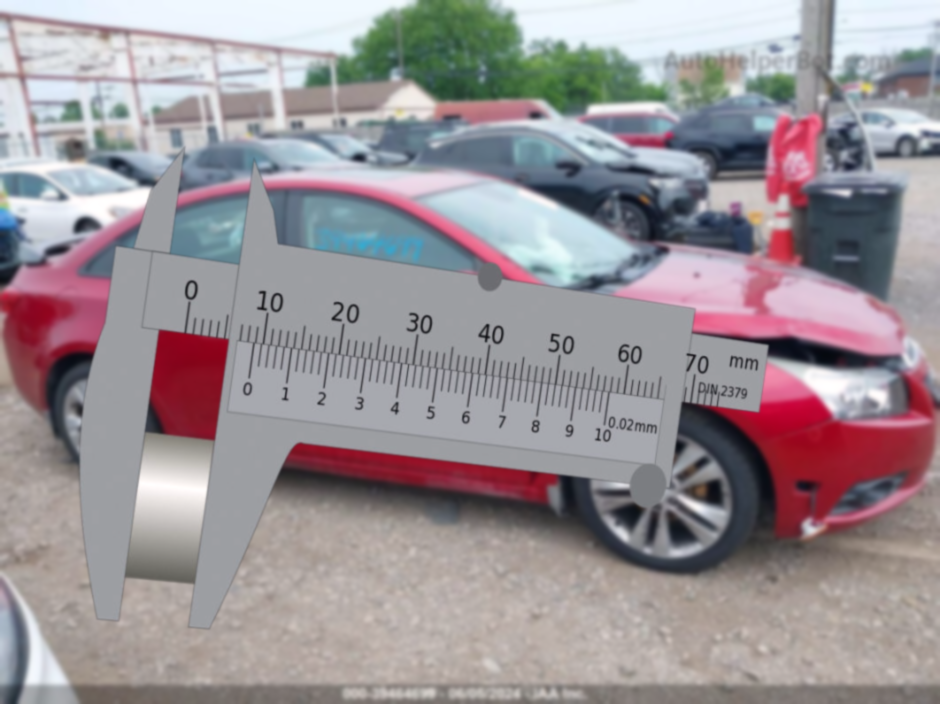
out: 8.8 mm
